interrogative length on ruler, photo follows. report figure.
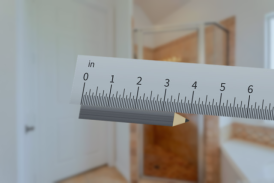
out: 4 in
